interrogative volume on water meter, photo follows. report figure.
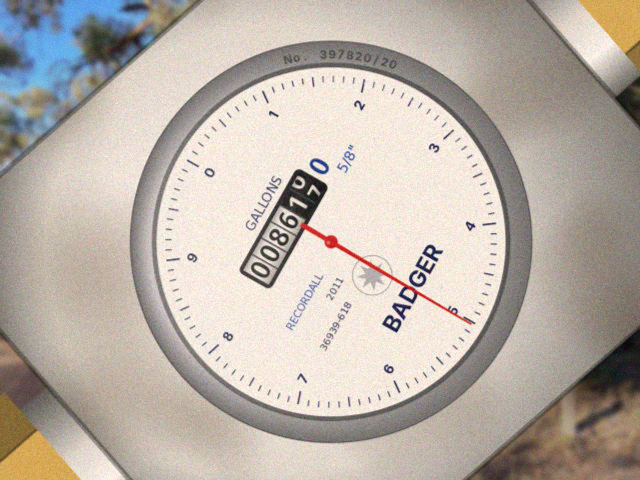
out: 86165.0 gal
